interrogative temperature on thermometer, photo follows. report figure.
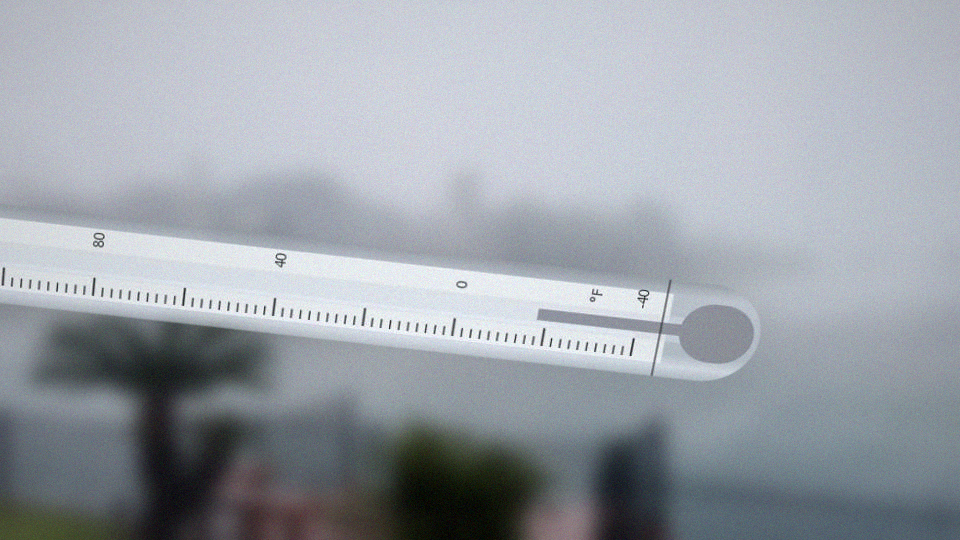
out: -18 °F
